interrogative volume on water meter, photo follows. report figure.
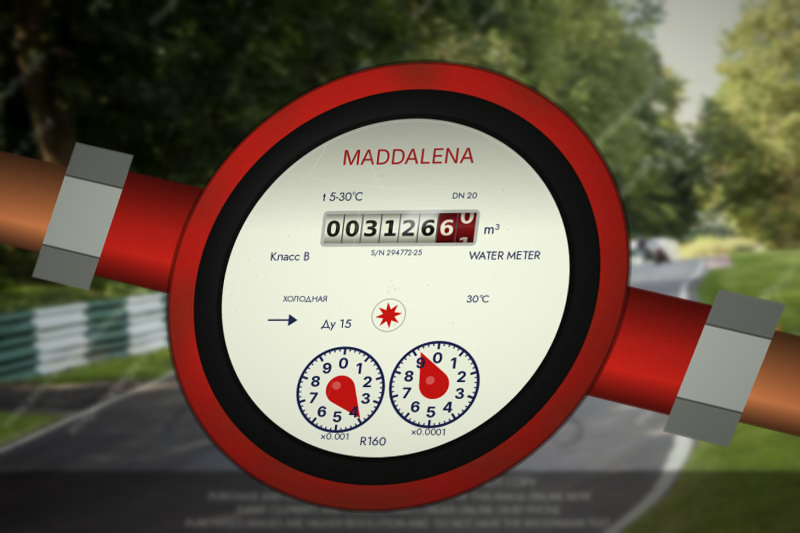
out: 3126.6039 m³
